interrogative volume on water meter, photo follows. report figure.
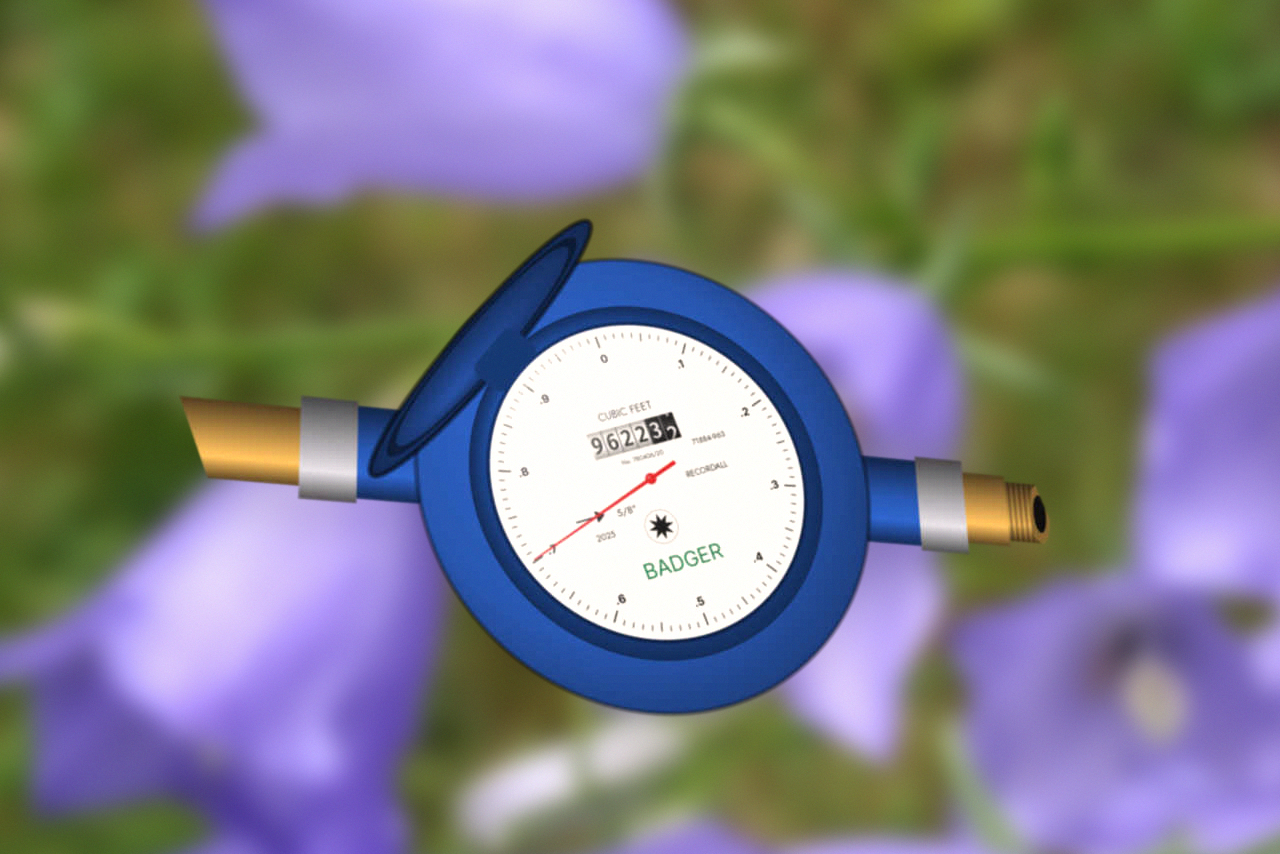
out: 962231.70 ft³
